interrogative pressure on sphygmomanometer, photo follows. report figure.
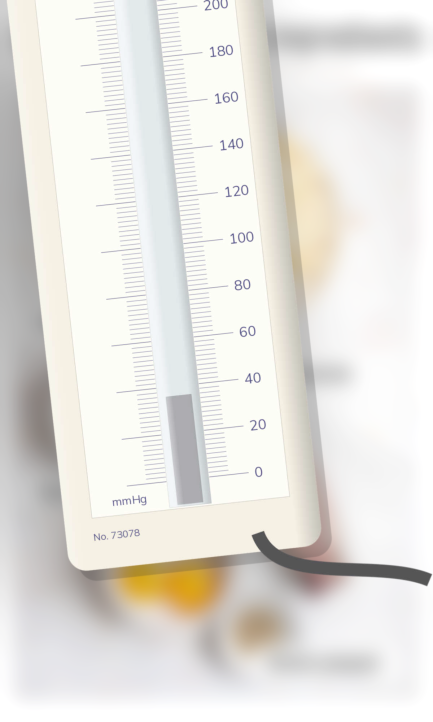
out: 36 mmHg
